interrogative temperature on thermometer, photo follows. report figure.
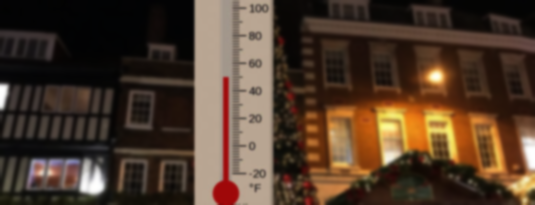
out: 50 °F
